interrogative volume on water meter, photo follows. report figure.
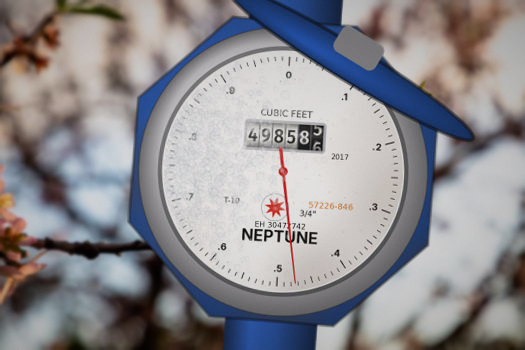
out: 498585.47 ft³
